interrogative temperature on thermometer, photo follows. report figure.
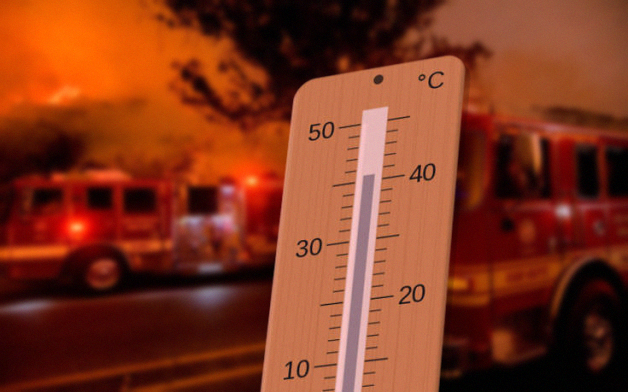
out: 41 °C
